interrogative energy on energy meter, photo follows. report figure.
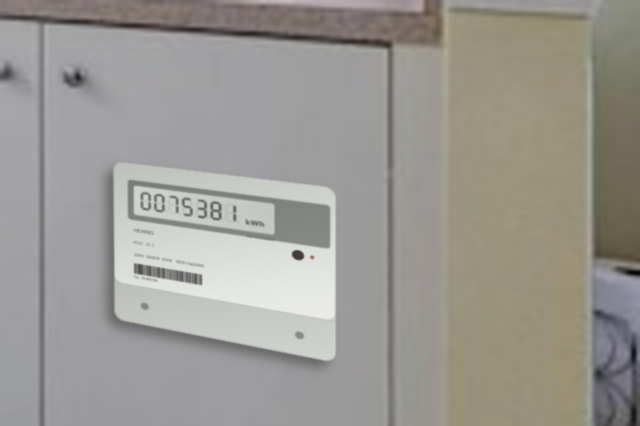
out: 75381 kWh
